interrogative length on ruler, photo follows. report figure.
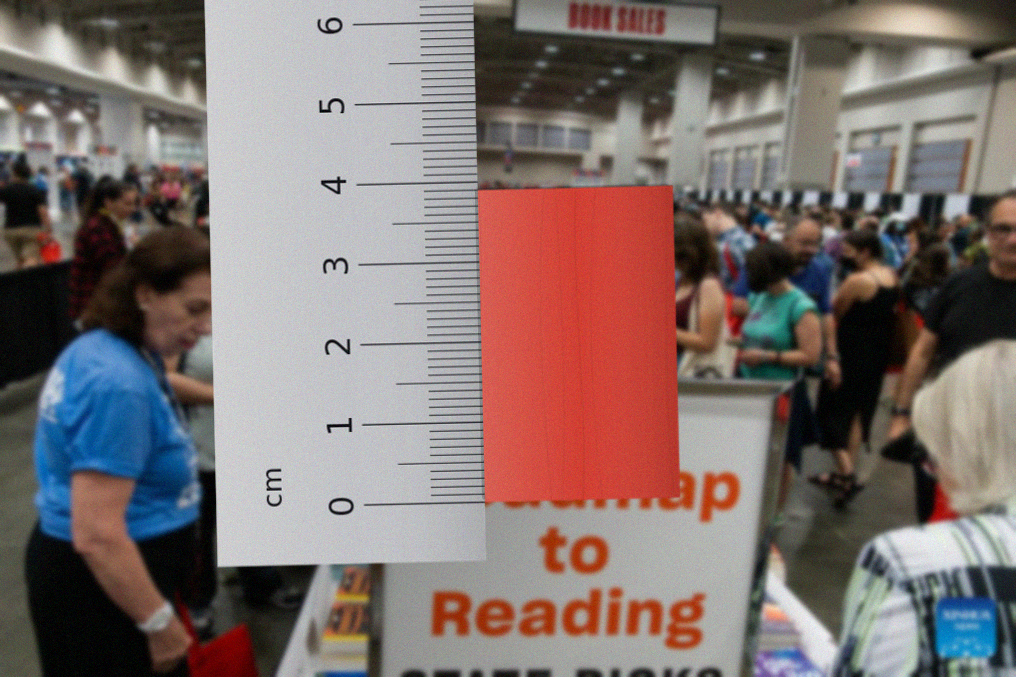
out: 3.9 cm
